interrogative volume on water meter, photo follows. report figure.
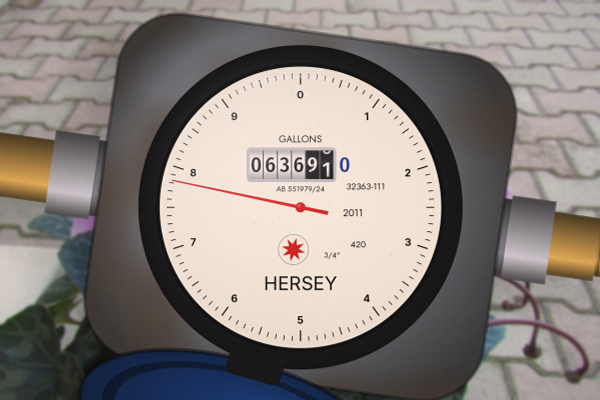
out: 636907.8 gal
